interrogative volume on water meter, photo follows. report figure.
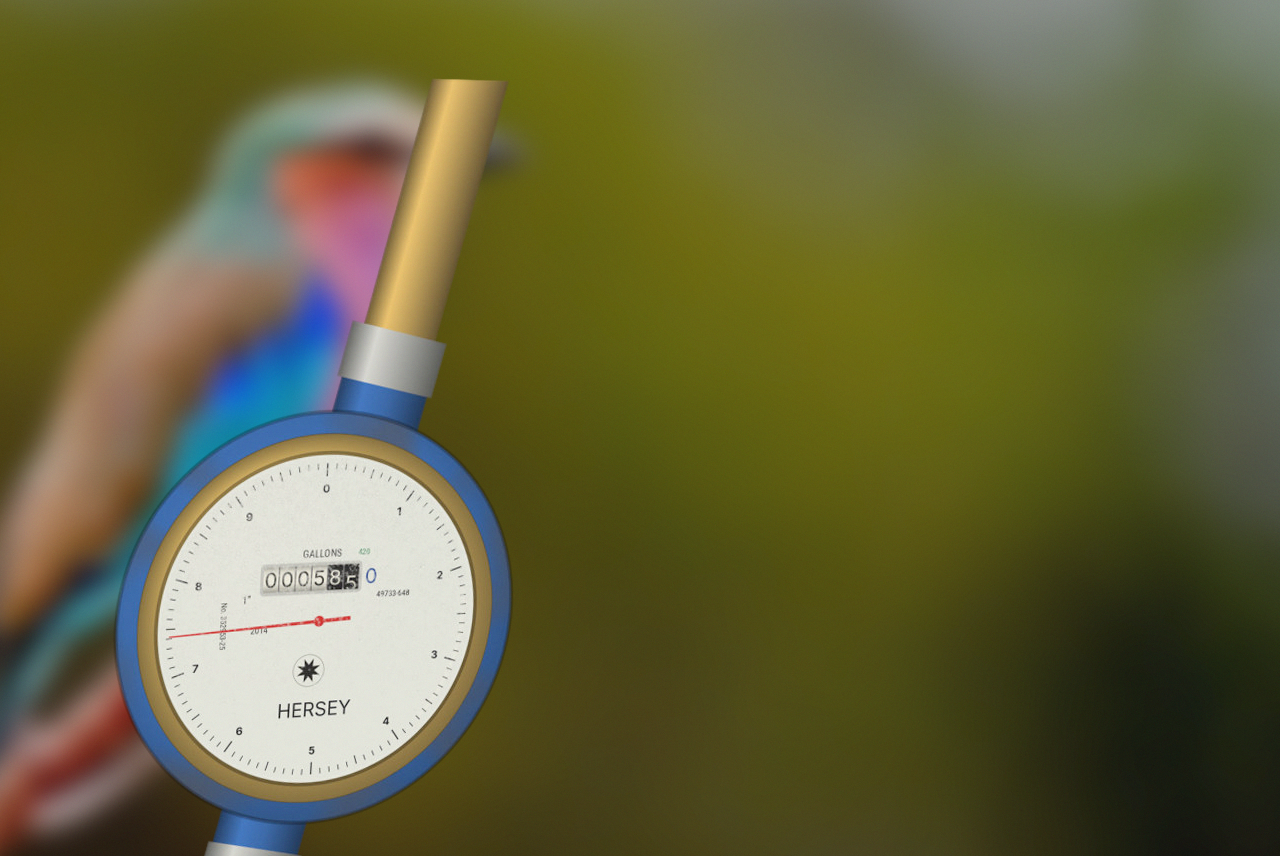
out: 5847.4 gal
